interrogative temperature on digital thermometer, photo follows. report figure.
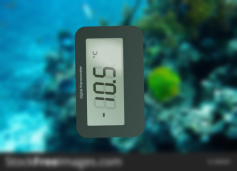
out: -10.5 °C
